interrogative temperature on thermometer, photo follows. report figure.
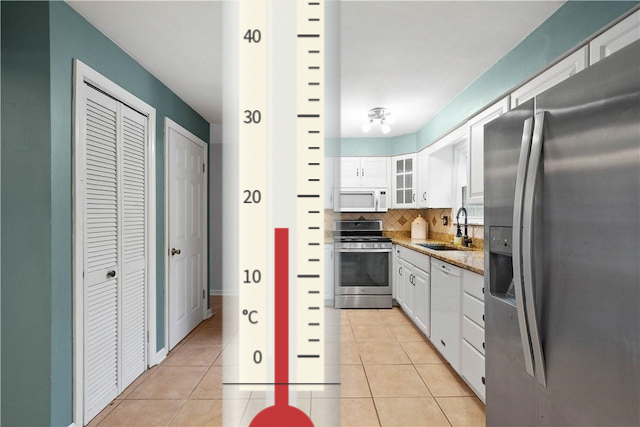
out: 16 °C
